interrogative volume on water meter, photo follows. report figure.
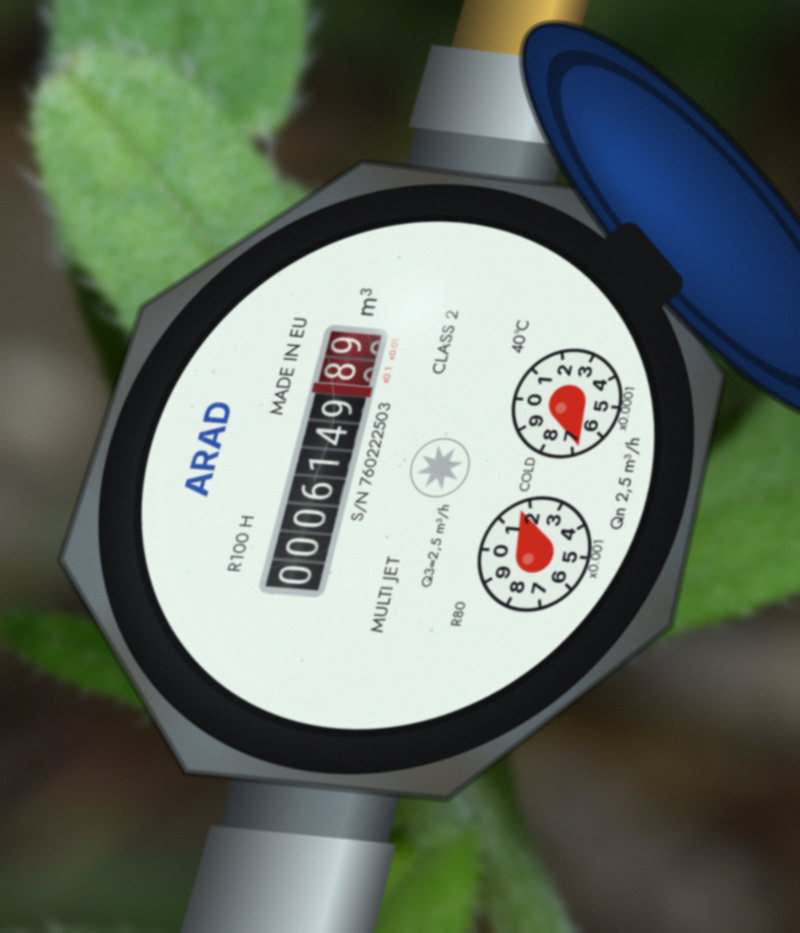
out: 6149.8916 m³
